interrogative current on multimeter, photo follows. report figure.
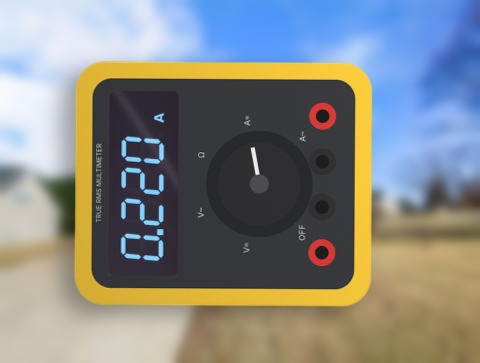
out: 0.220 A
